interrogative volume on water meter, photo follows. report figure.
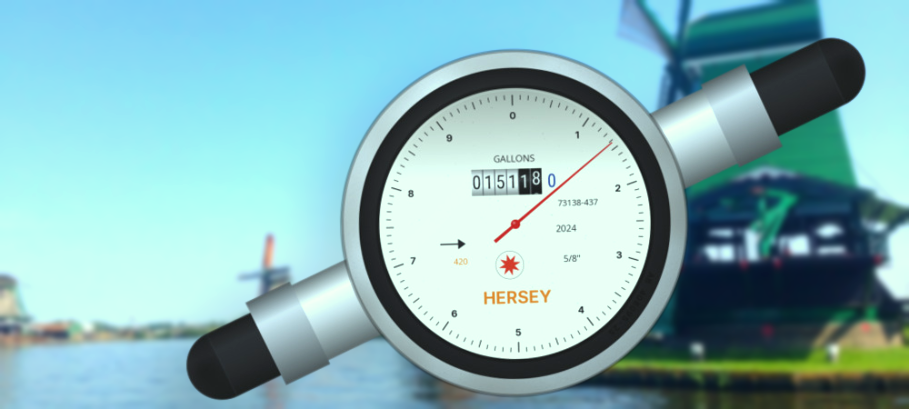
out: 151181.4 gal
